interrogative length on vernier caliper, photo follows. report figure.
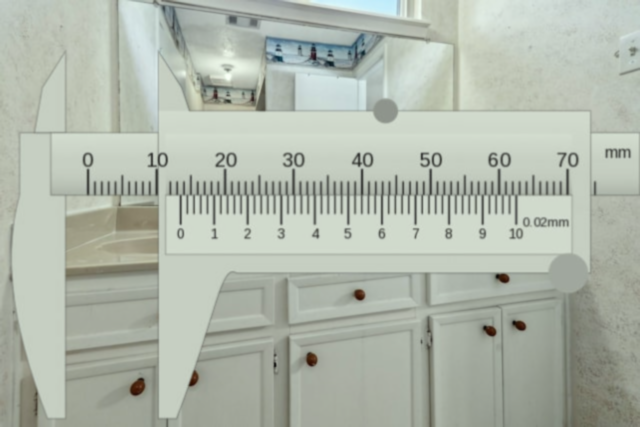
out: 13.5 mm
